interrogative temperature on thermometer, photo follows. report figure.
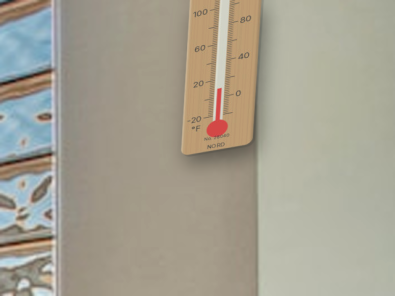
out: 10 °F
